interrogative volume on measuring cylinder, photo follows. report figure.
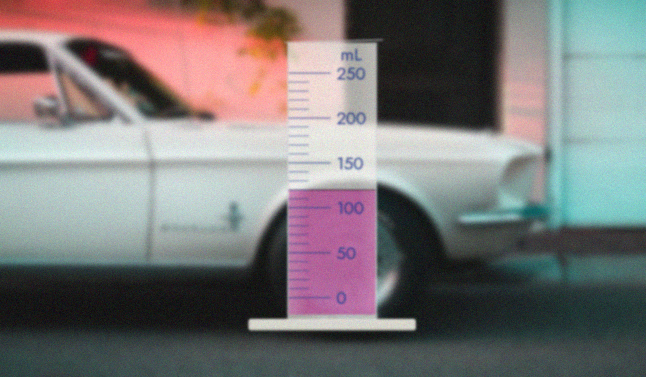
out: 120 mL
